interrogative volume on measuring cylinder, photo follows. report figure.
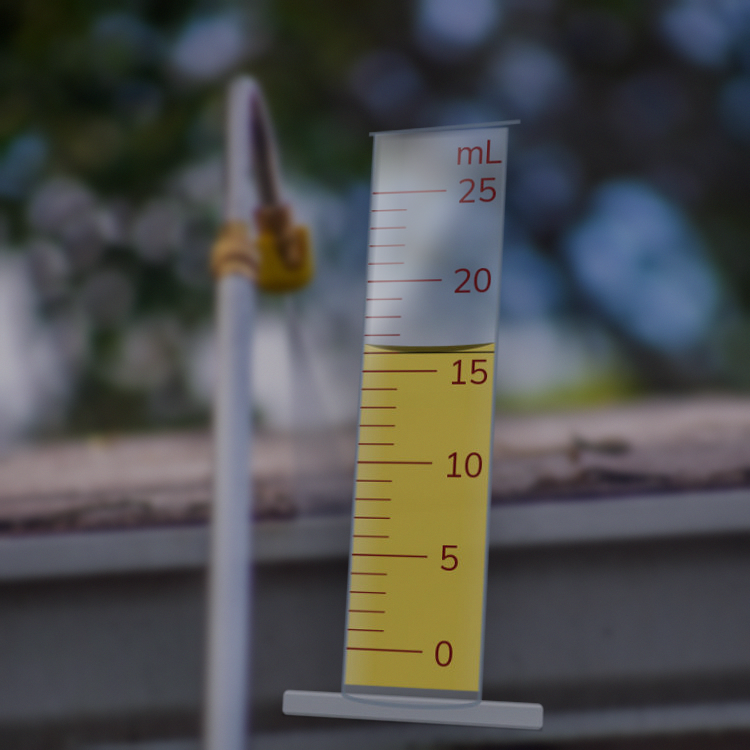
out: 16 mL
